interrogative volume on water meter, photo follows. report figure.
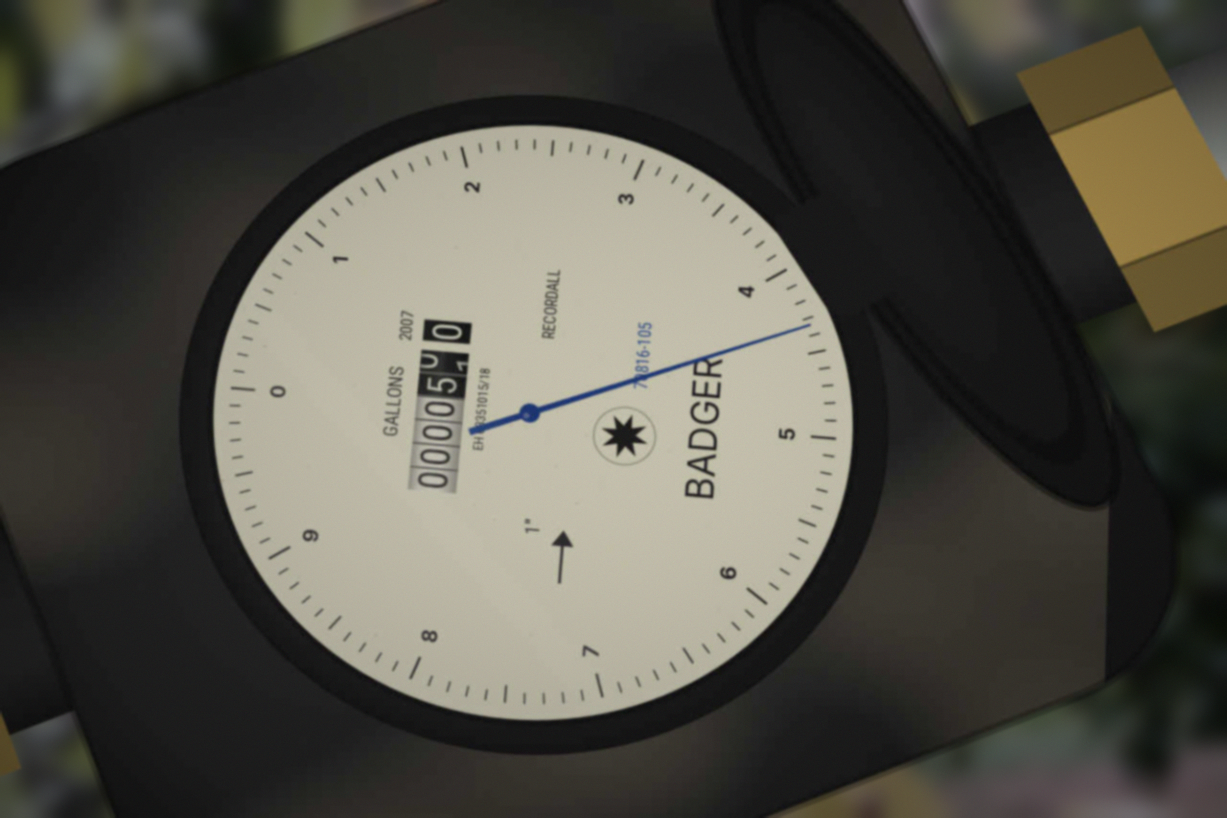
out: 504.3 gal
